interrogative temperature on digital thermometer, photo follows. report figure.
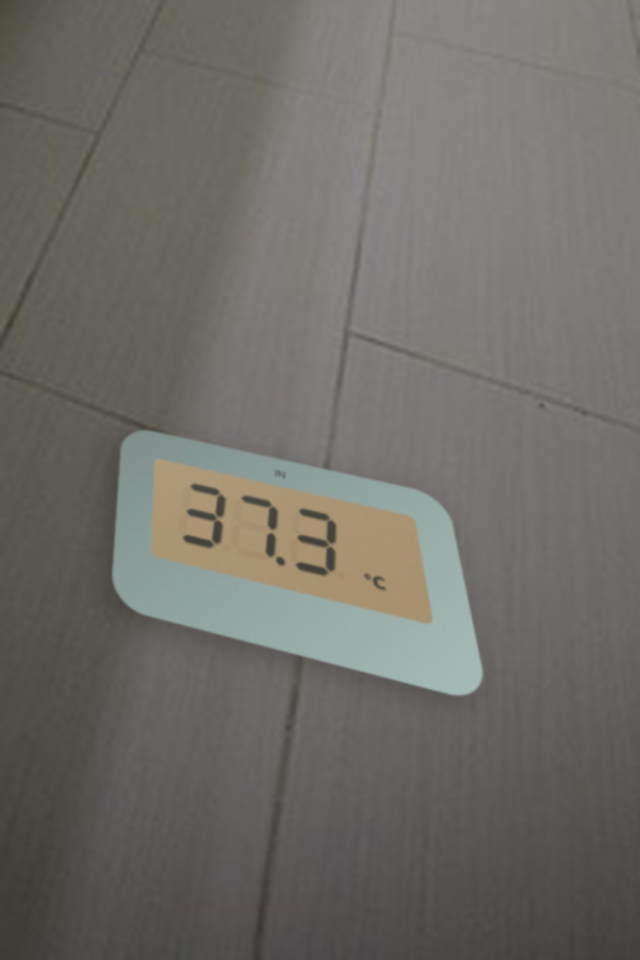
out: 37.3 °C
